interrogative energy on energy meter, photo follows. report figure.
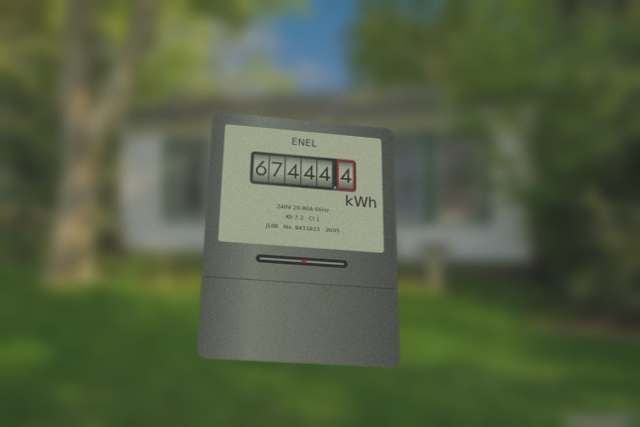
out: 67444.4 kWh
